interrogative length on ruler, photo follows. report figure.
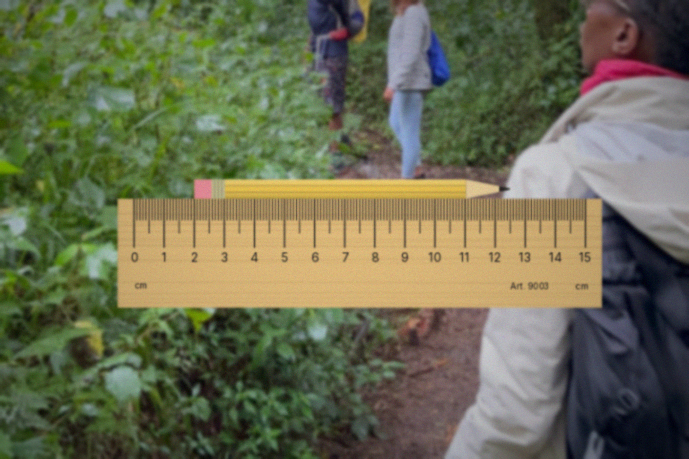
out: 10.5 cm
